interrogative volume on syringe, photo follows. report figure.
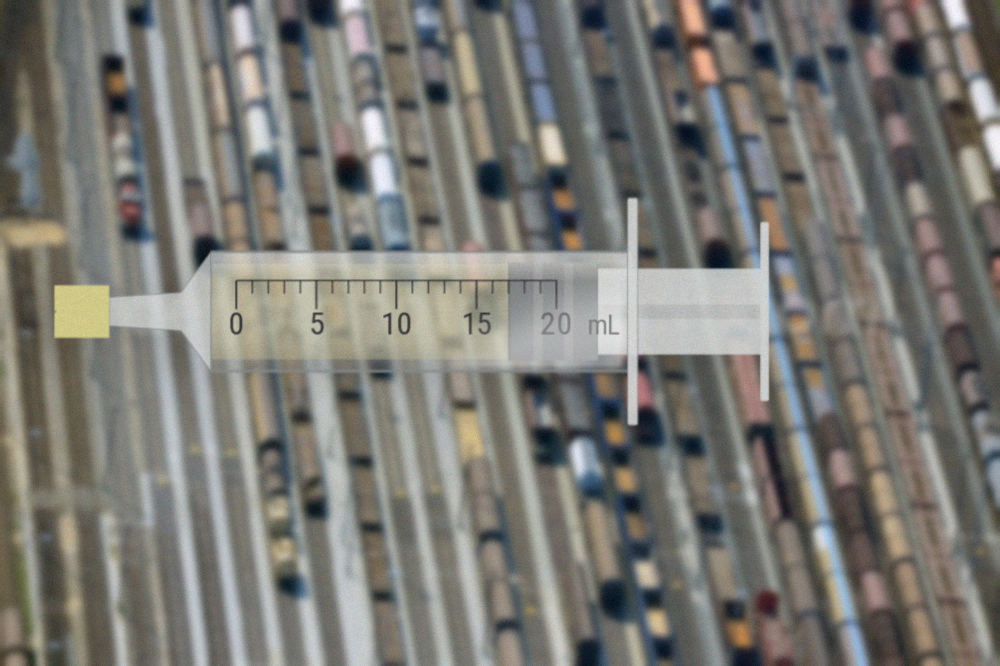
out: 17 mL
